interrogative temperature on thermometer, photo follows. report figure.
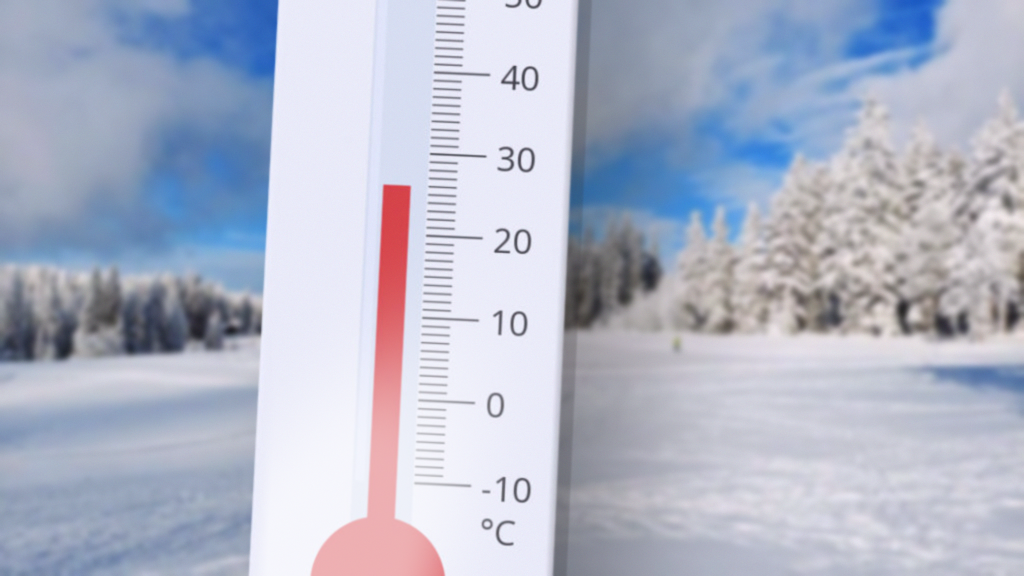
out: 26 °C
